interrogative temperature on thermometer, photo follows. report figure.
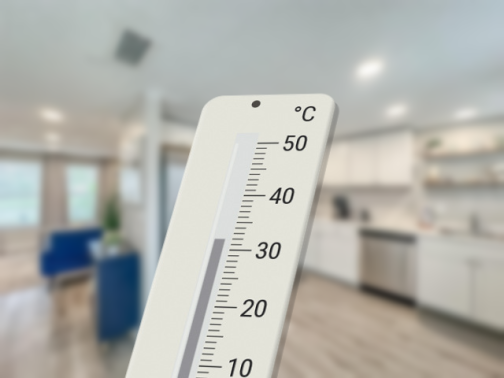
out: 32 °C
